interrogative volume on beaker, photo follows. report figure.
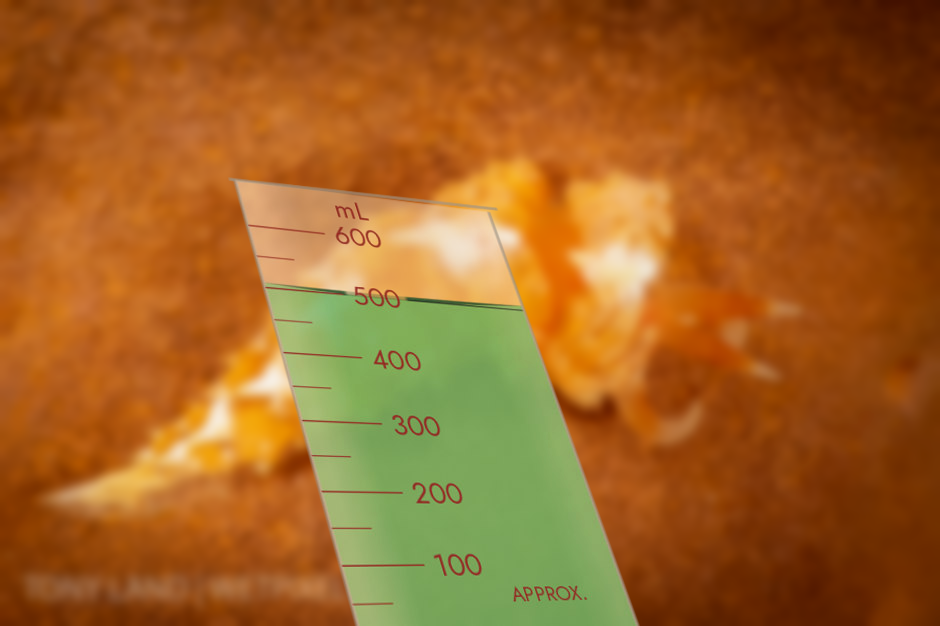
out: 500 mL
